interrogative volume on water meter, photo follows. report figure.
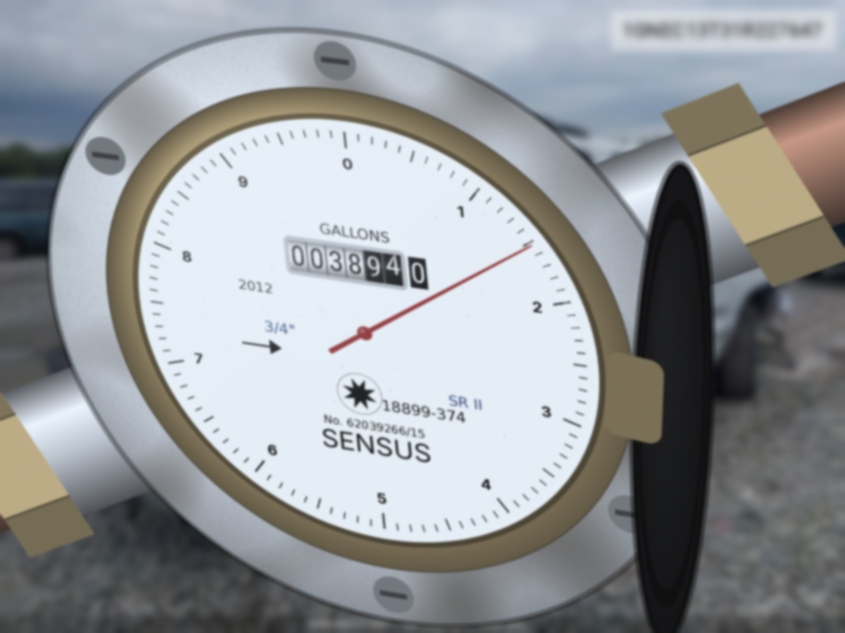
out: 38941.5 gal
